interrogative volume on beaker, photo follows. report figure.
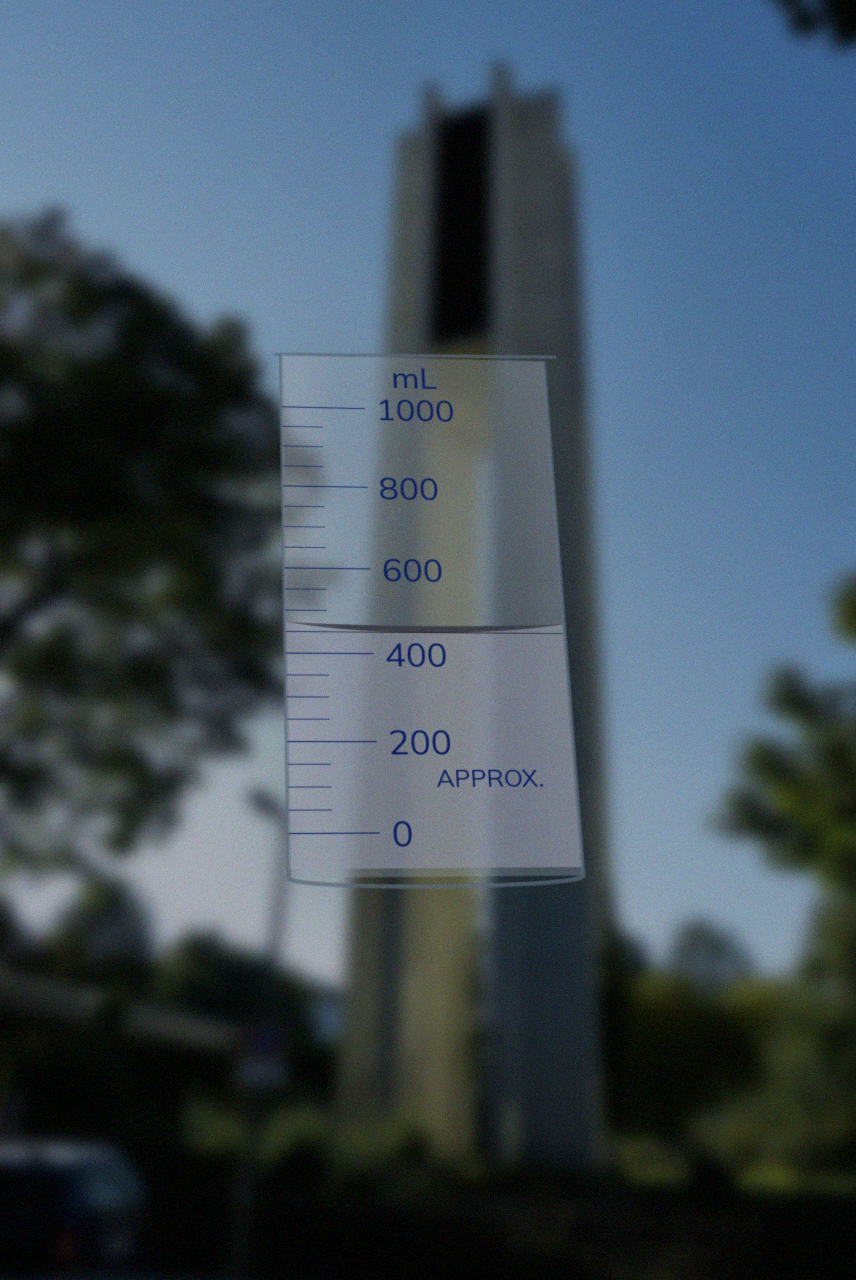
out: 450 mL
